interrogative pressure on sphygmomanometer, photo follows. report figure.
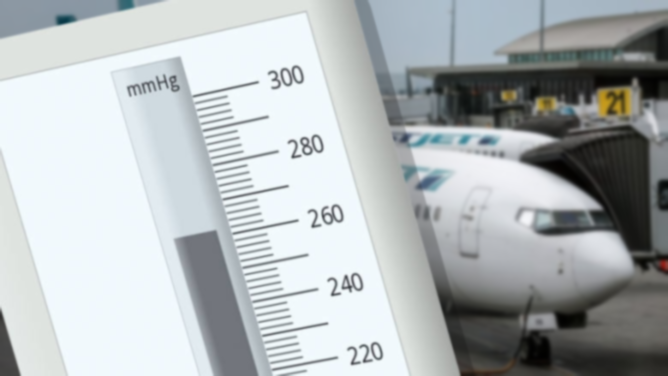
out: 262 mmHg
